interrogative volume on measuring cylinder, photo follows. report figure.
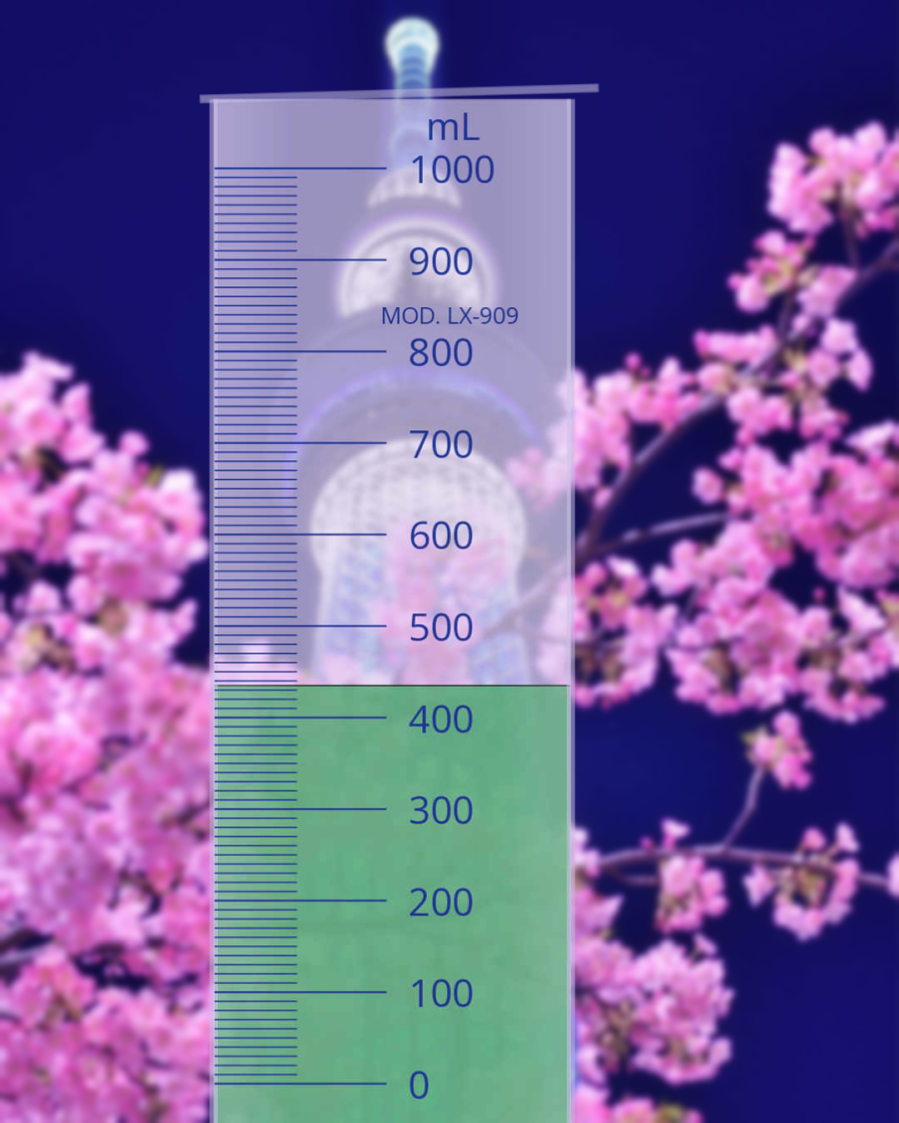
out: 435 mL
